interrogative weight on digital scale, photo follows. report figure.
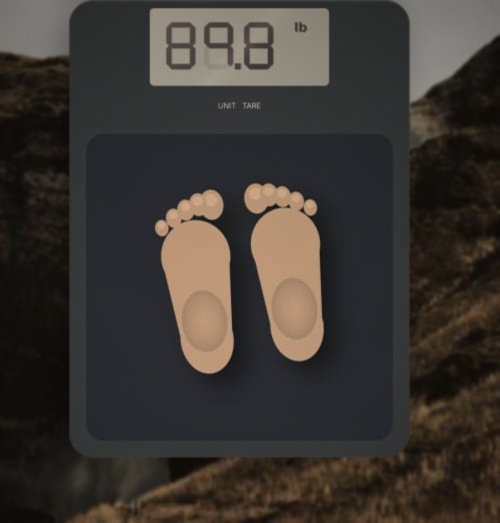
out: 89.8 lb
